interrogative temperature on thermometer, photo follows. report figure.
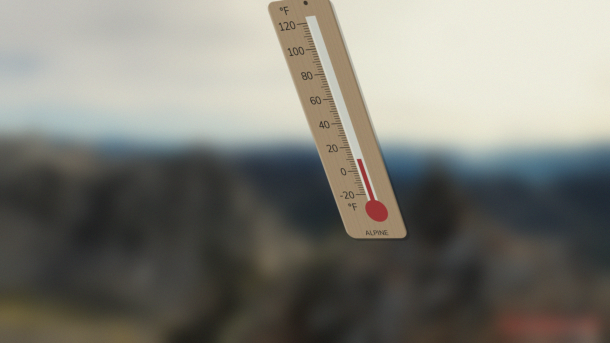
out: 10 °F
